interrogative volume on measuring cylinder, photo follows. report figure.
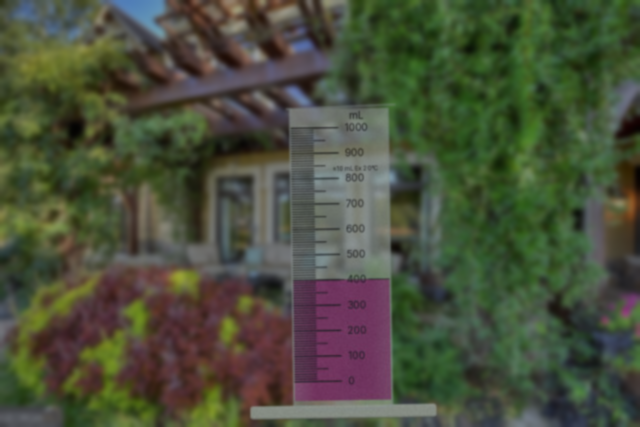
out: 400 mL
